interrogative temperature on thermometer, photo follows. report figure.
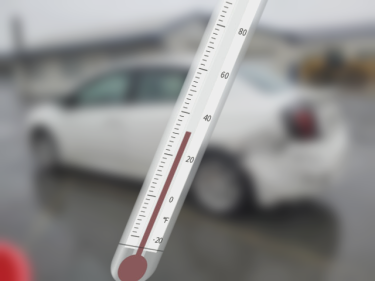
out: 32 °F
